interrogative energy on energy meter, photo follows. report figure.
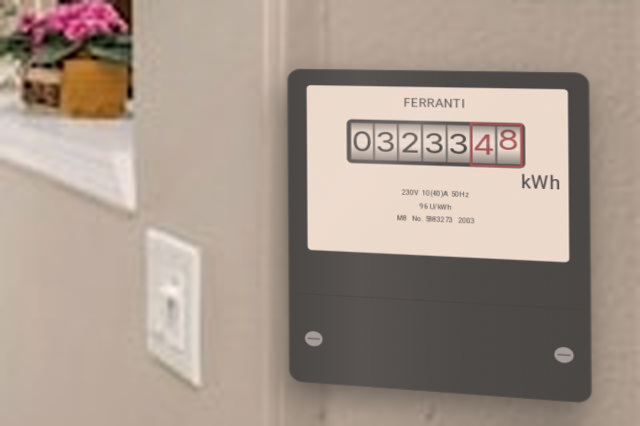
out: 3233.48 kWh
